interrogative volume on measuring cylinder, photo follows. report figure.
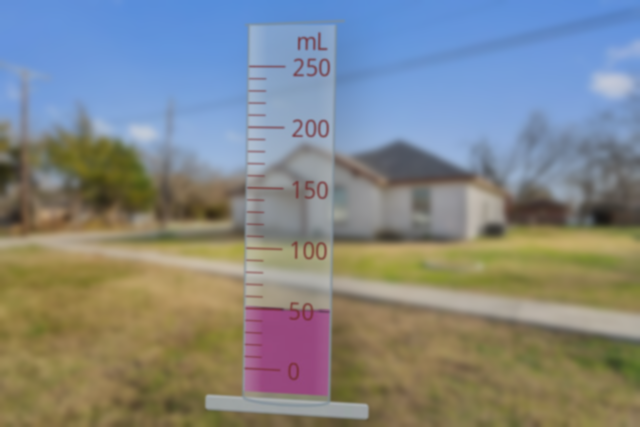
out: 50 mL
